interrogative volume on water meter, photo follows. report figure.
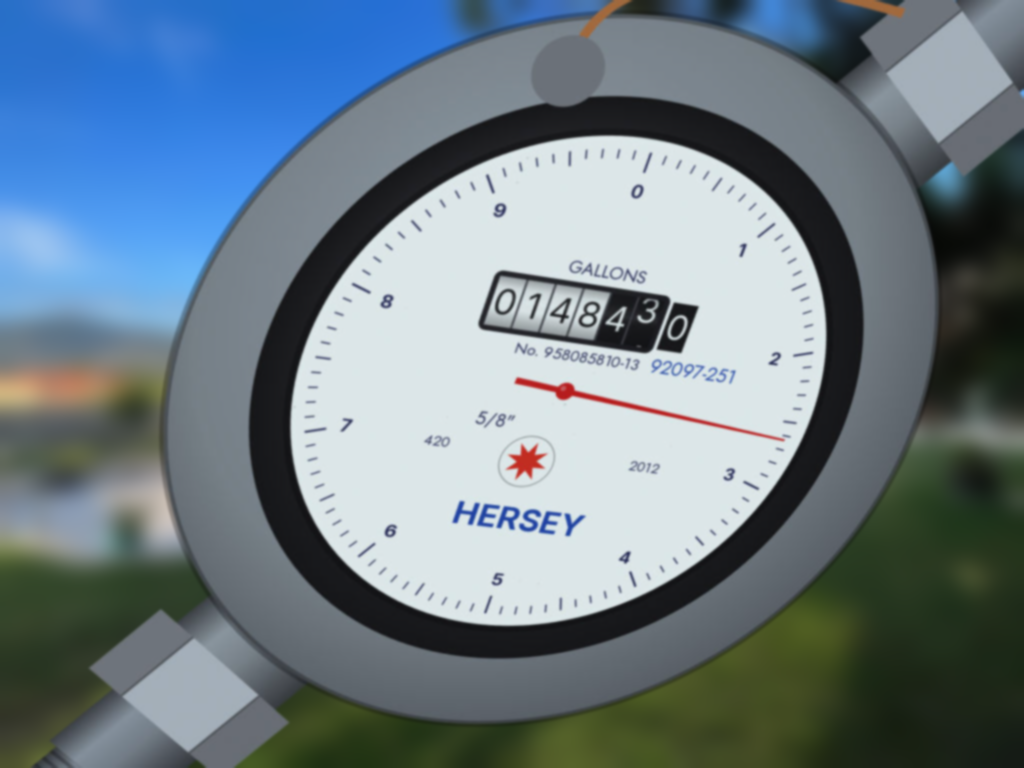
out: 148432.6 gal
